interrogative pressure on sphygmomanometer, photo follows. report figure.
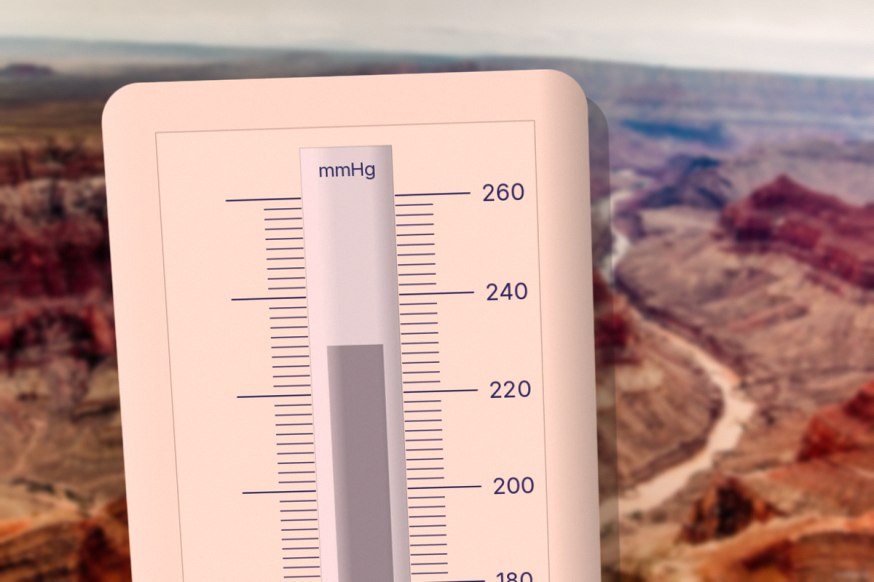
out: 230 mmHg
